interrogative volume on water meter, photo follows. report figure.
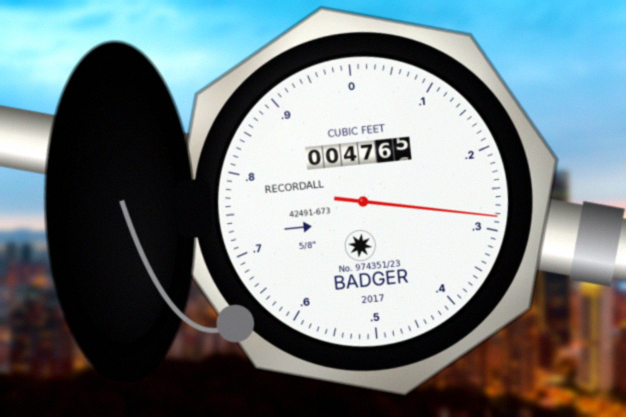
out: 4765.28 ft³
